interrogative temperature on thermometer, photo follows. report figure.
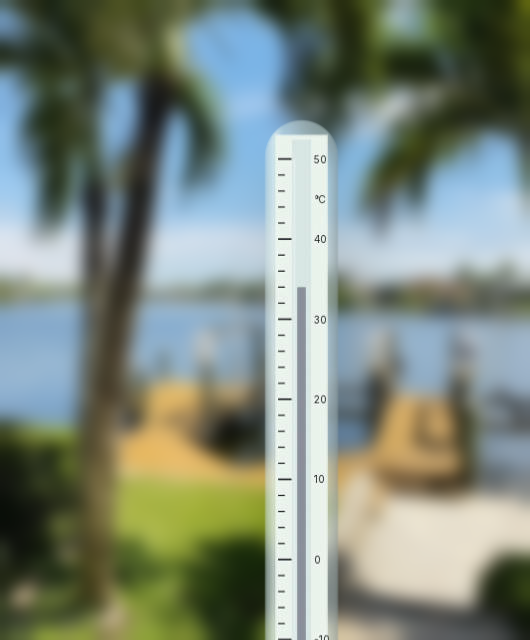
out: 34 °C
